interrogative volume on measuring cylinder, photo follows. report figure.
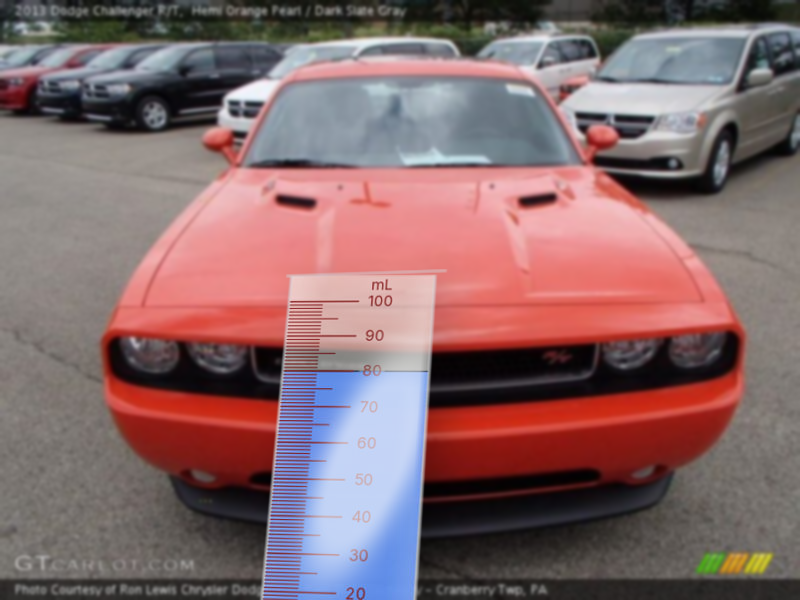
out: 80 mL
